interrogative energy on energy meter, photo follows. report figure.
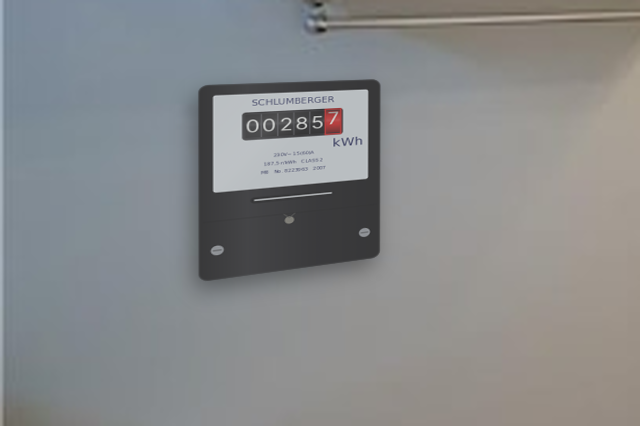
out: 285.7 kWh
